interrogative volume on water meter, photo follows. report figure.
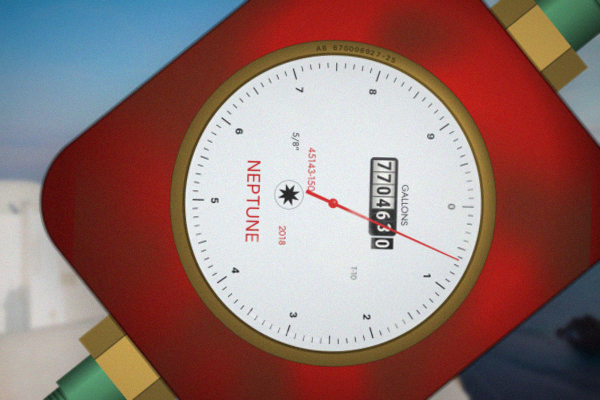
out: 7704630.6 gal
